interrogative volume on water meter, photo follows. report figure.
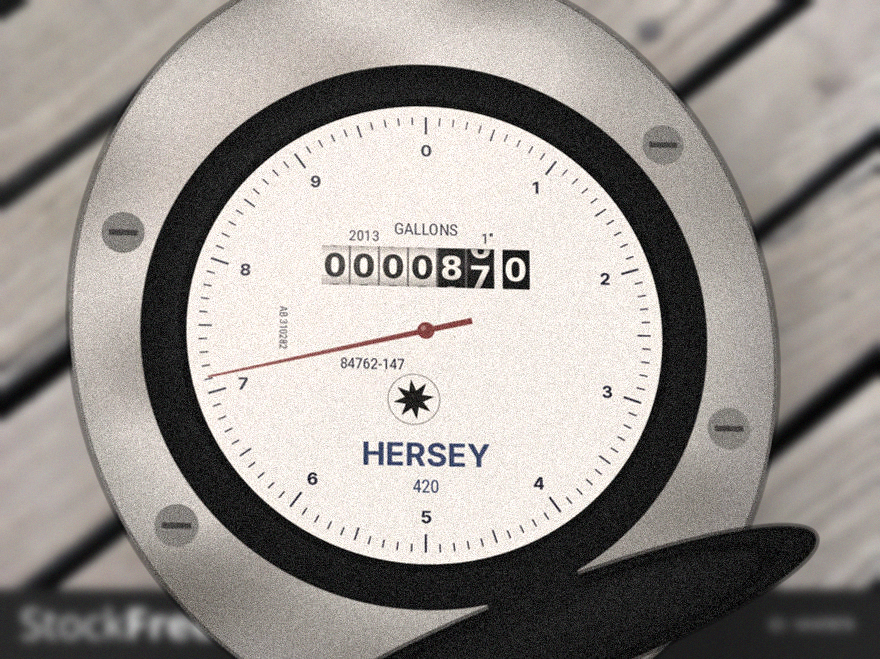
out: 867.1 gal
